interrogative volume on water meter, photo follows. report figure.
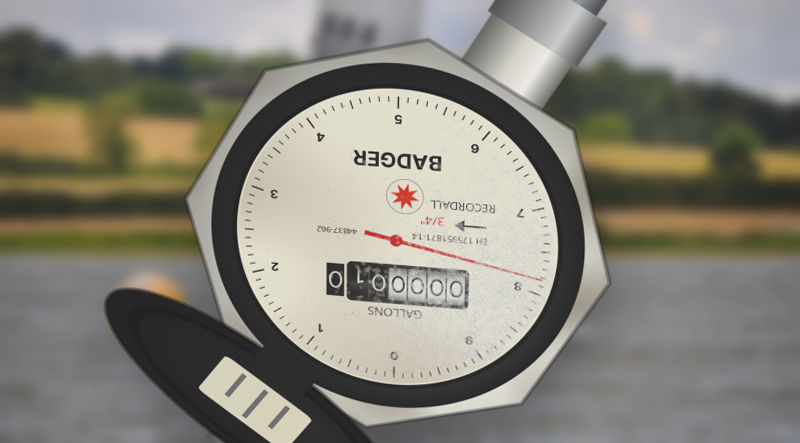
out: 7.8 gal
